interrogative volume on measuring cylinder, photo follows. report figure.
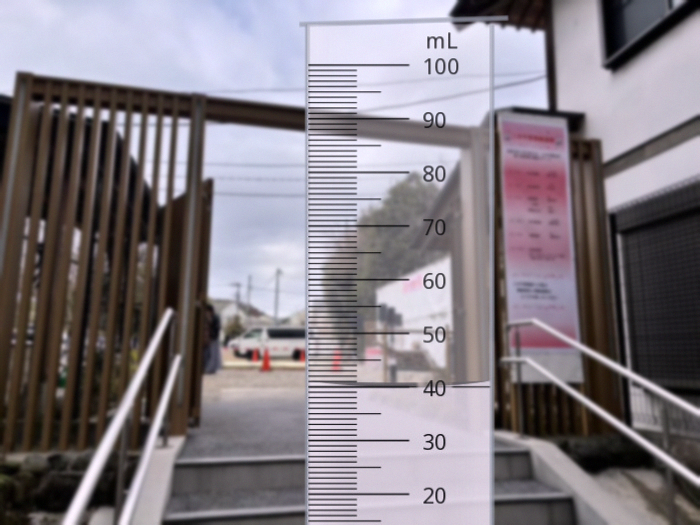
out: 40 mL
